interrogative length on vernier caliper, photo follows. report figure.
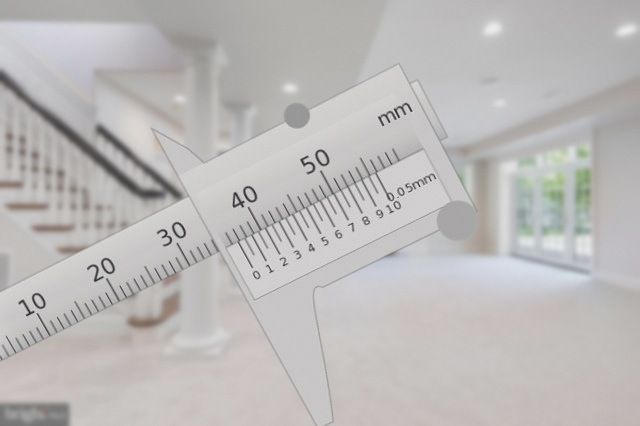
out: 36.8 mm
